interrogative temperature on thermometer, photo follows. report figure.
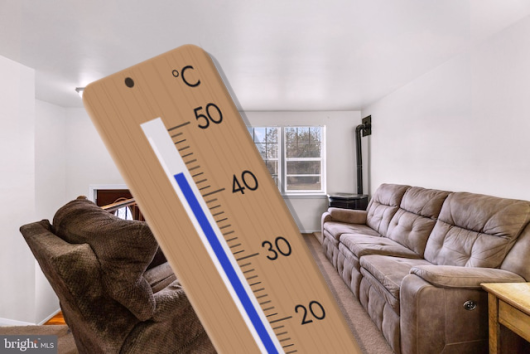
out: 44 °C
